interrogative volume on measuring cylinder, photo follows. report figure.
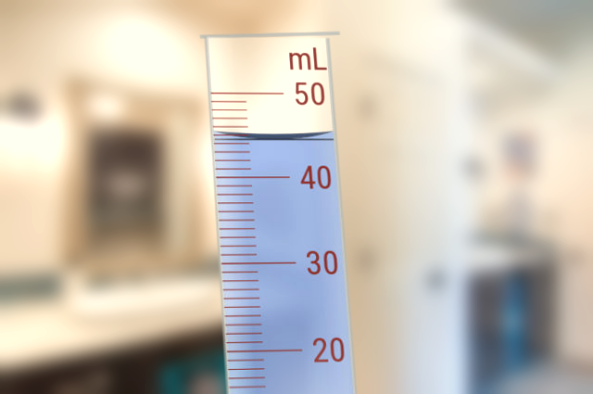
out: 44.5 mL
